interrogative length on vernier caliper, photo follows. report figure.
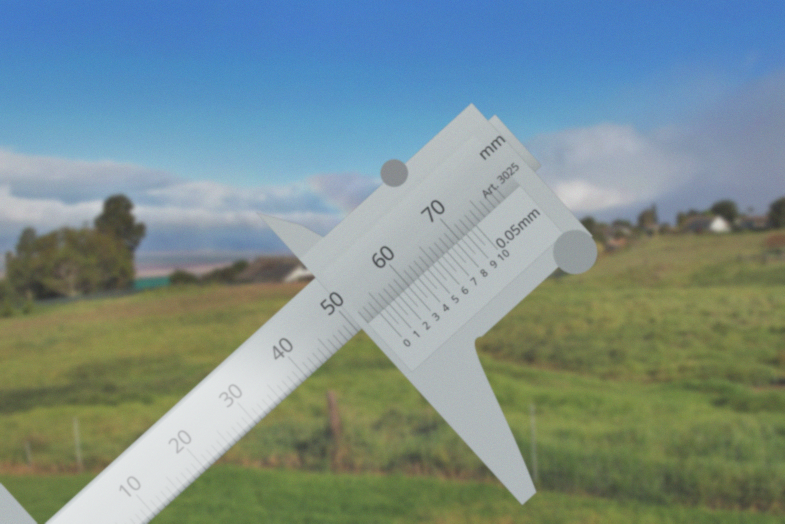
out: 54.2 mm
